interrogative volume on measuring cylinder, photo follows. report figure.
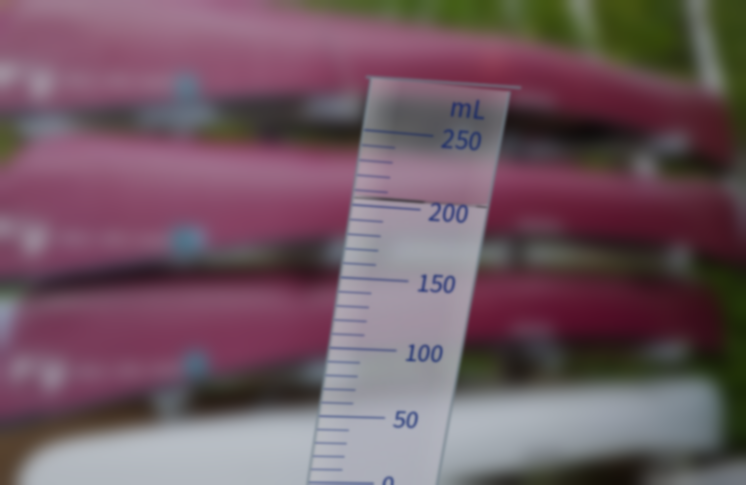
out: 205 mL
